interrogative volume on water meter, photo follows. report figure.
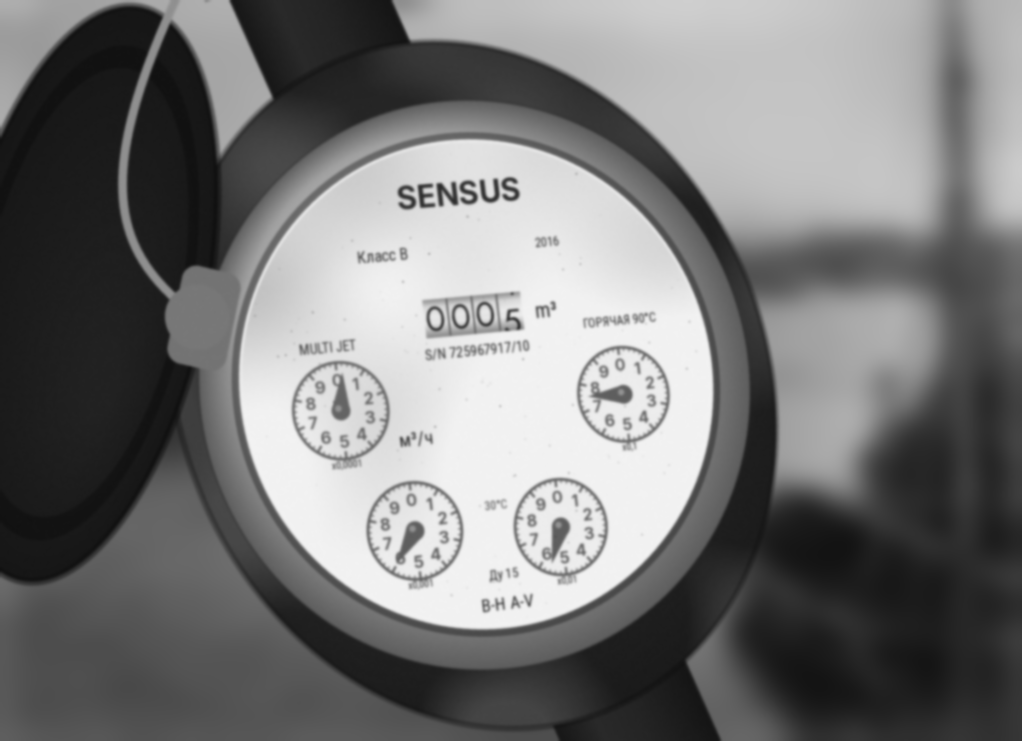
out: 4.7560 m³
